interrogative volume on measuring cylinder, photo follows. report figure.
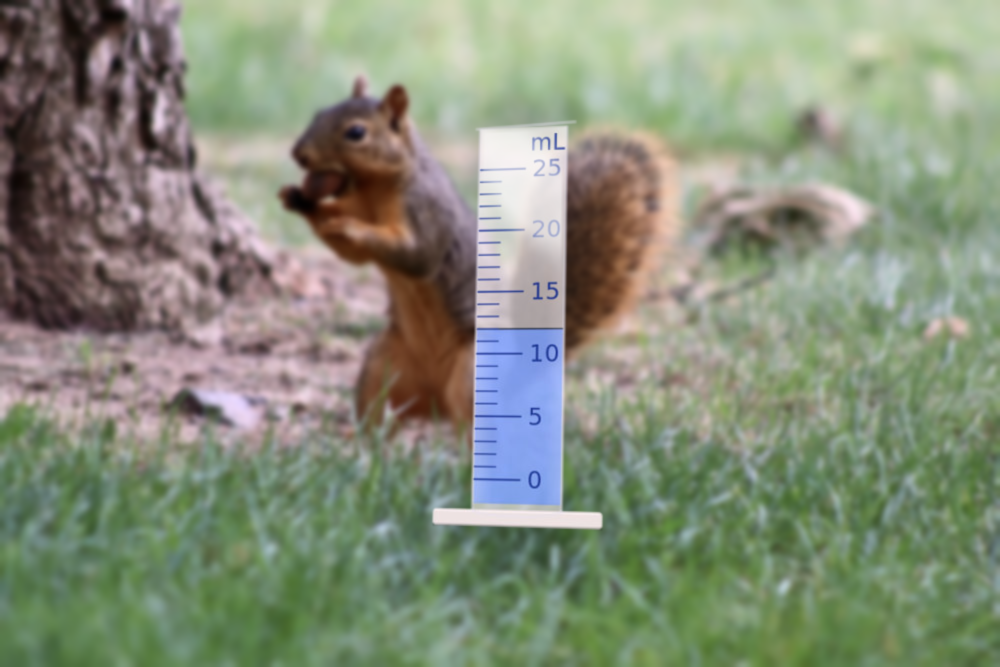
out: 12 mL
